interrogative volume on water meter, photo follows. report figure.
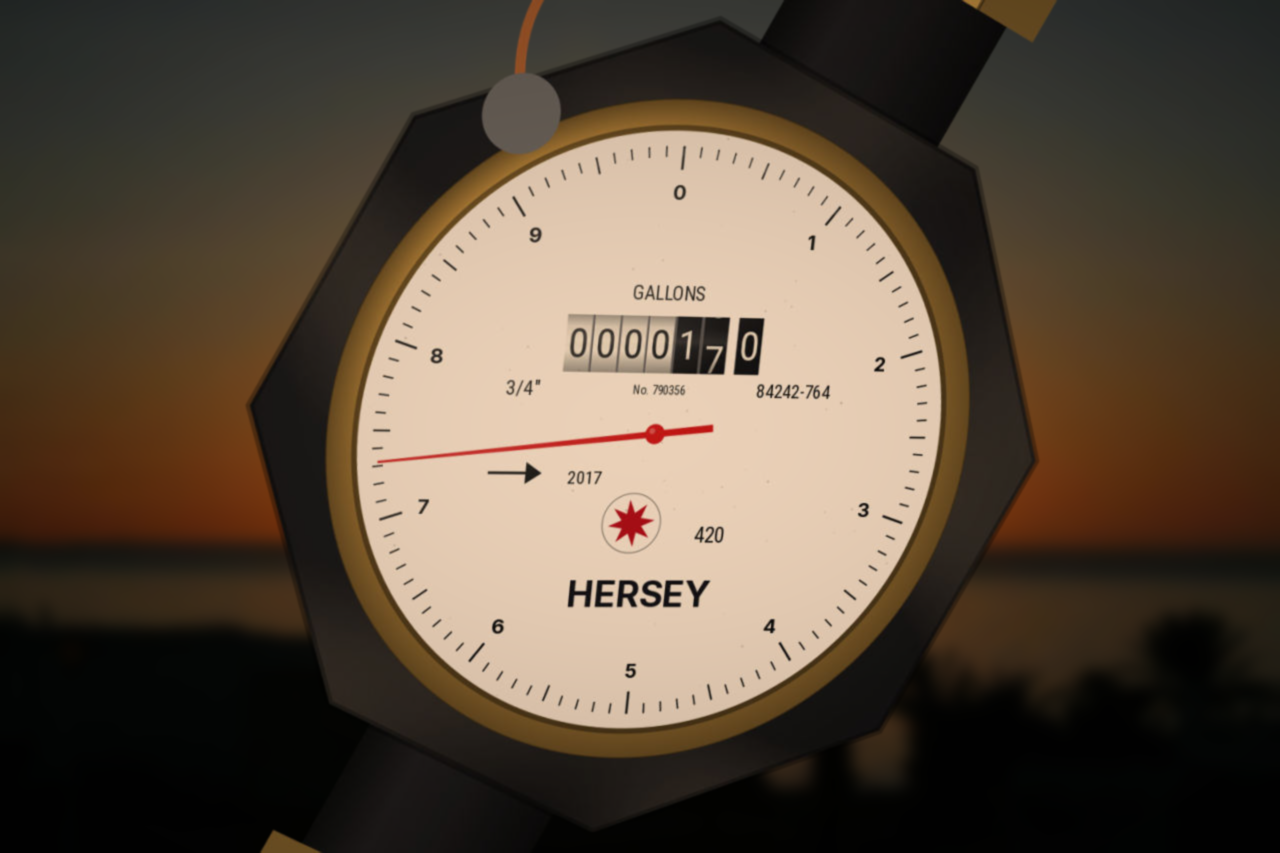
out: 167.3 gal
